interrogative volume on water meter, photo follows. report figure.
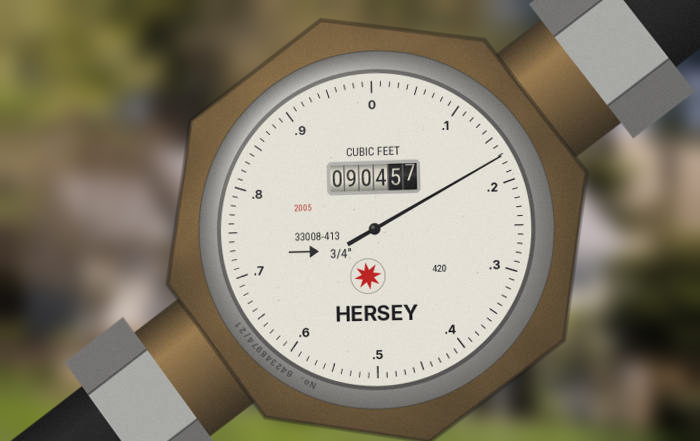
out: 90457.17 ft³
